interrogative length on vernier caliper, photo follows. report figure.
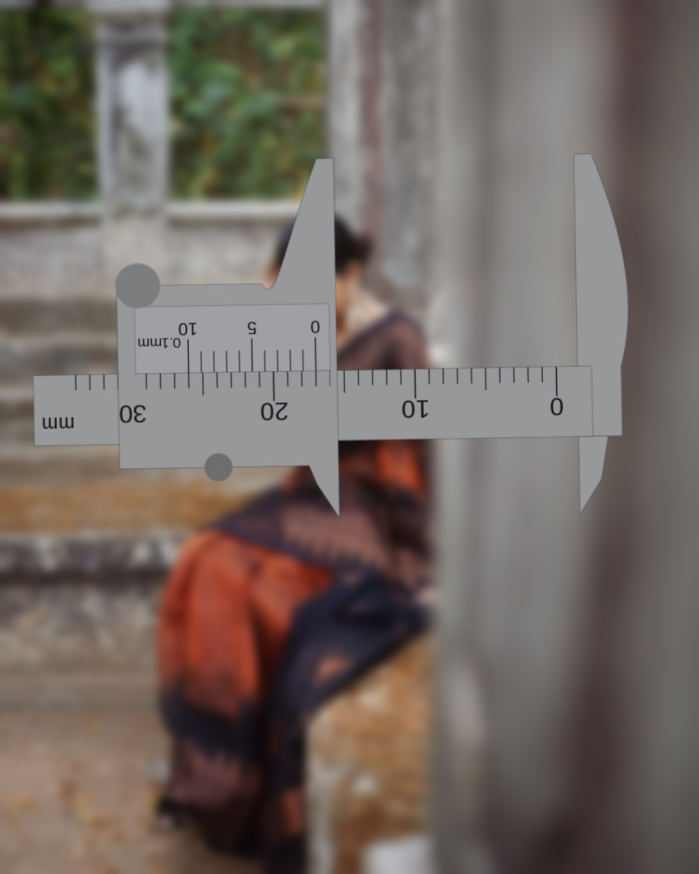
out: 17.0 mm
